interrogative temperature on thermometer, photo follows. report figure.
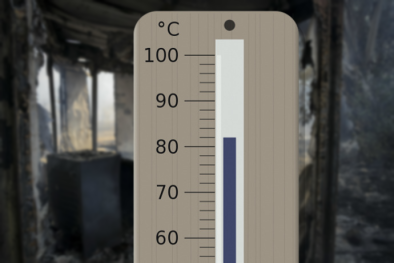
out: 82 °C
